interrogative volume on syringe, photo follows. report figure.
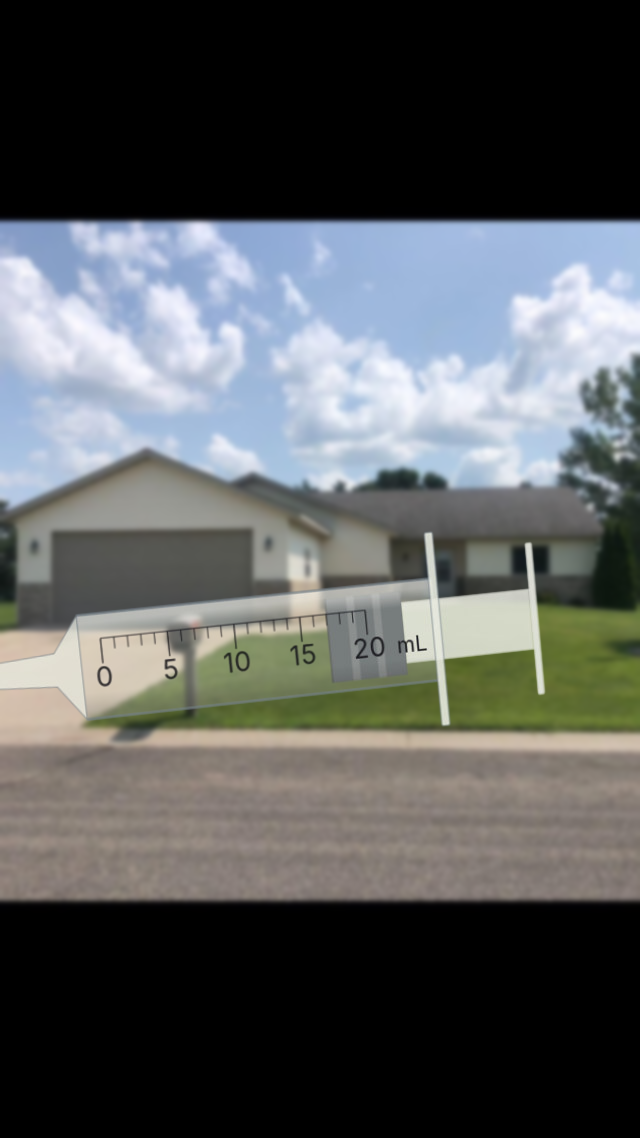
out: 17 mL
